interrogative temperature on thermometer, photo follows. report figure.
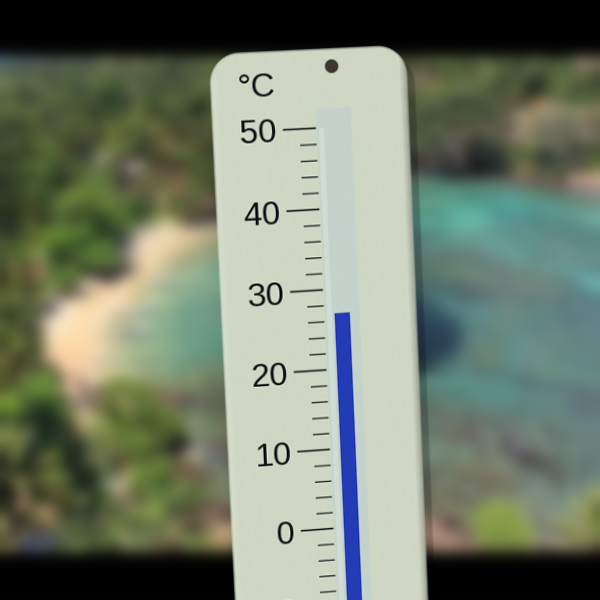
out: 27 °C
